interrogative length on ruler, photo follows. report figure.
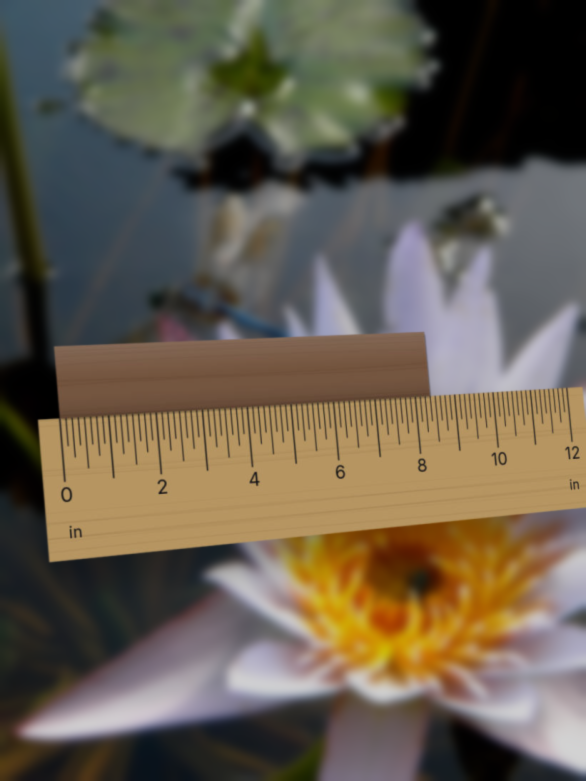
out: 8.375 in
